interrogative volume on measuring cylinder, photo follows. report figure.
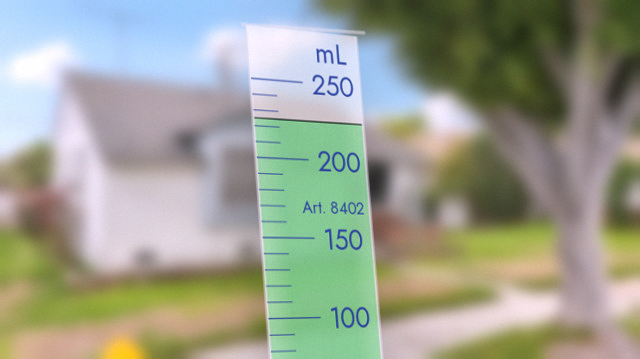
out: 225 mL
